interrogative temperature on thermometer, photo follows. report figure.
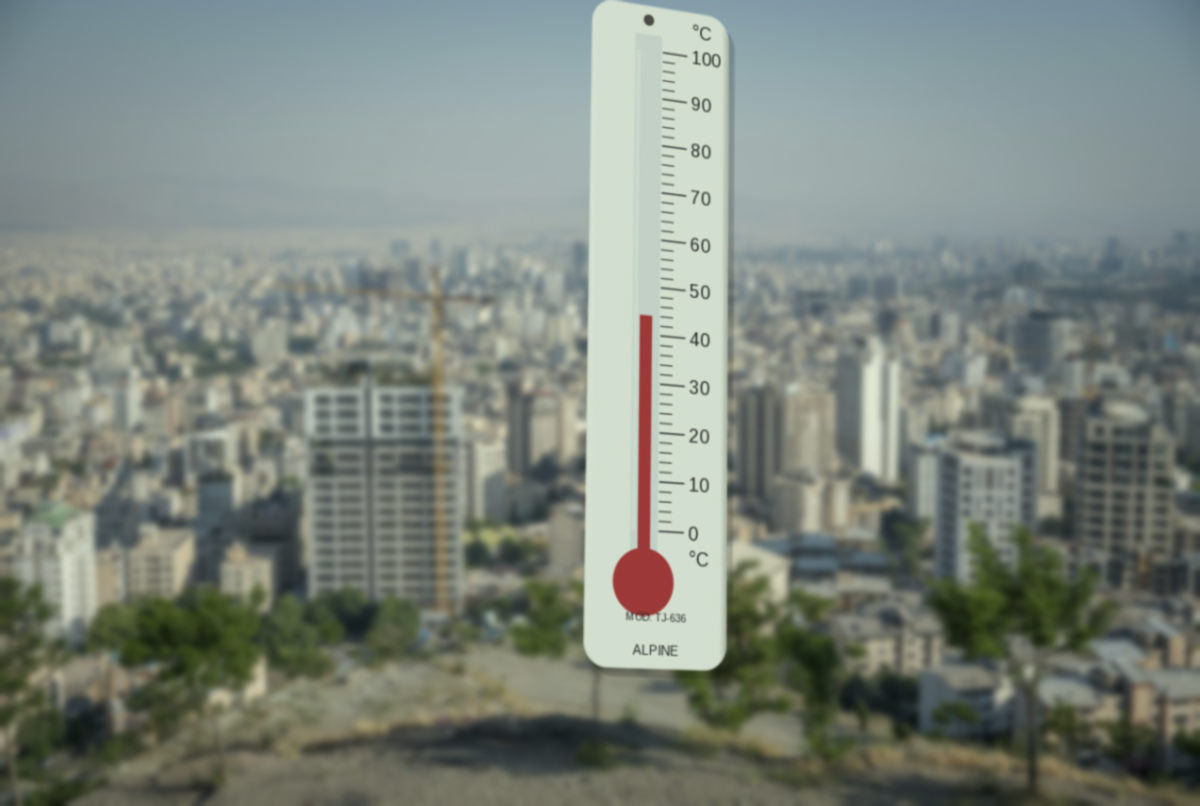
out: 44 °C
